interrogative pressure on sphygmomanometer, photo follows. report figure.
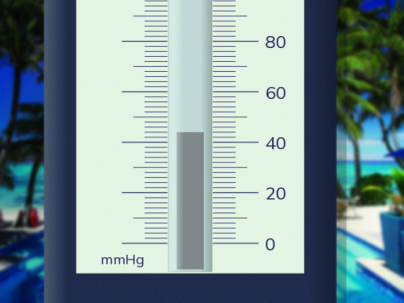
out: 44 mmHg
